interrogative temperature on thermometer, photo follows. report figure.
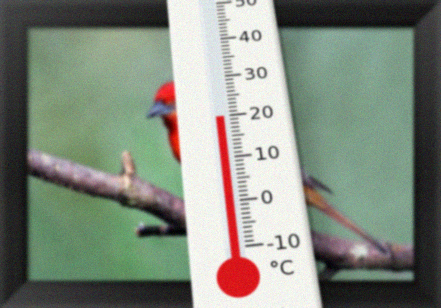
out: 20 °C
